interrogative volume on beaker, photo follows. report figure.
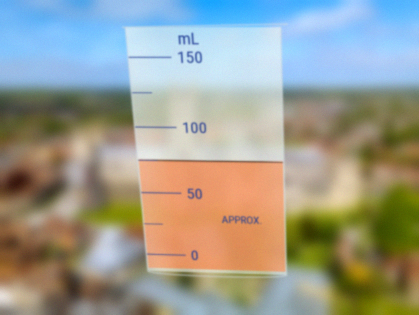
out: 75 mL
